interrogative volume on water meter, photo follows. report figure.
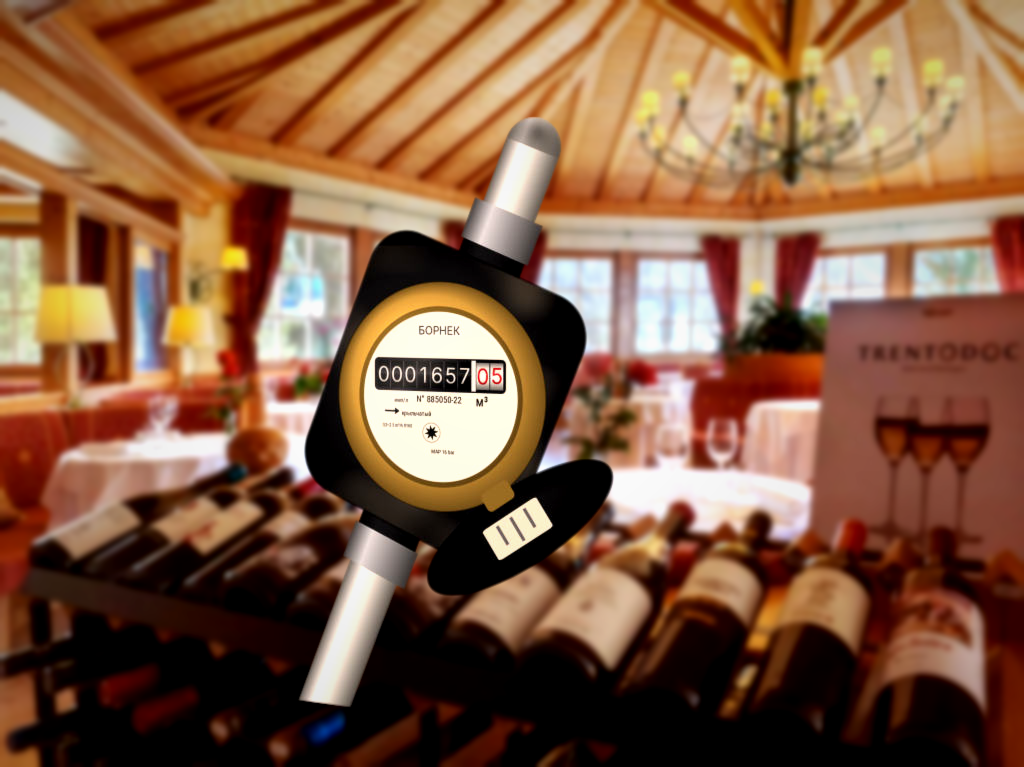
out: 1657.05 m³
